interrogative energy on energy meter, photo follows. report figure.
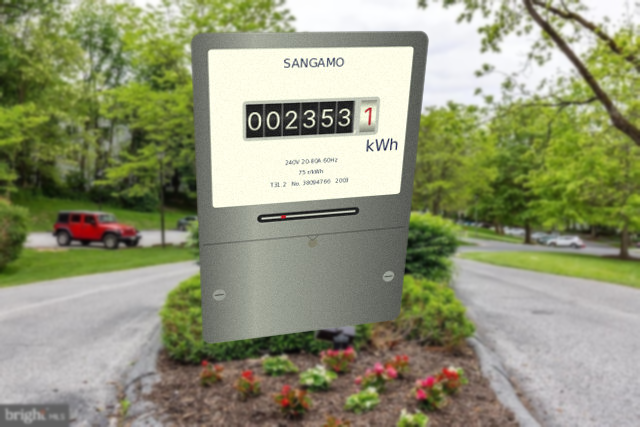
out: 2353.1 kWh
